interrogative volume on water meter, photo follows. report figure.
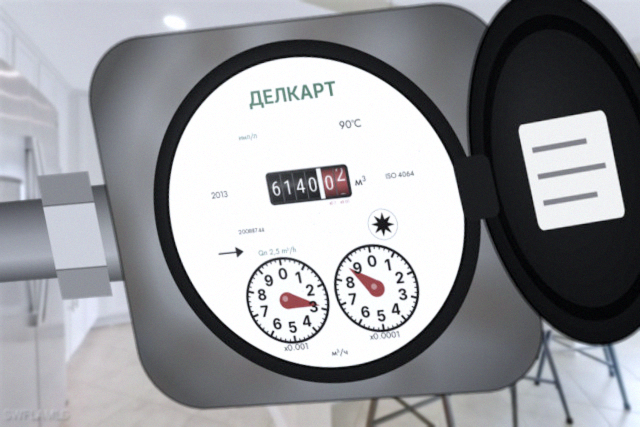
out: 6140.0228 m³
